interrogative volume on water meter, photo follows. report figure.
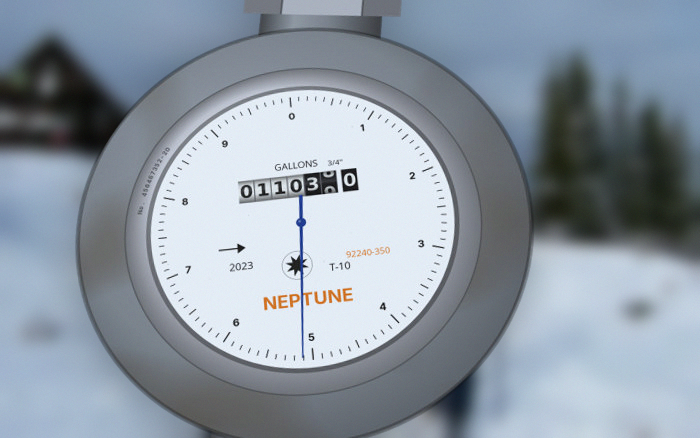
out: 110385.1 gal
